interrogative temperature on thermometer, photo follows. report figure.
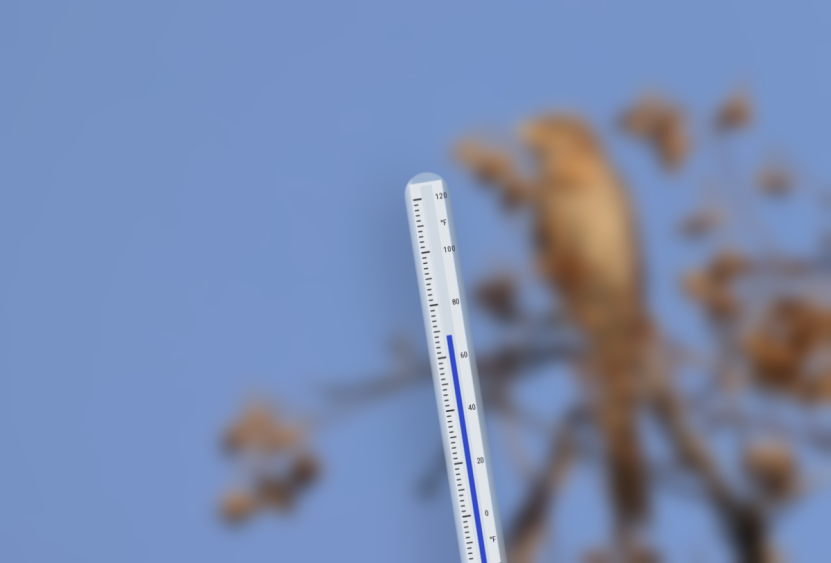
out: 68 °F
